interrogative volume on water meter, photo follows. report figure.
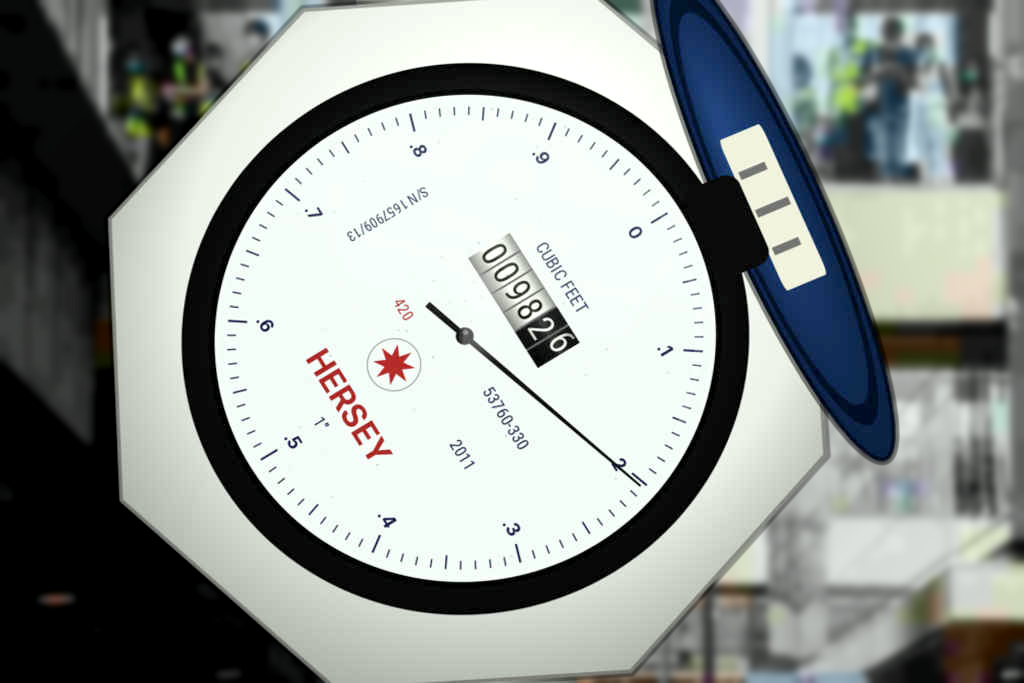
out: 9826.20 ft³
